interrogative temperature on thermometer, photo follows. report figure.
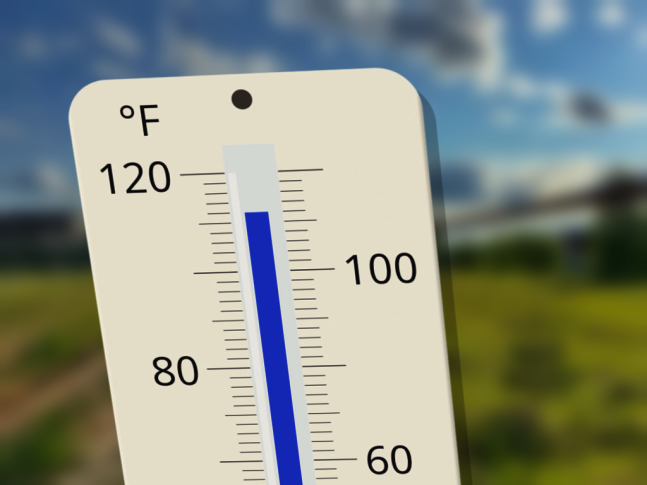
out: 112 °F
